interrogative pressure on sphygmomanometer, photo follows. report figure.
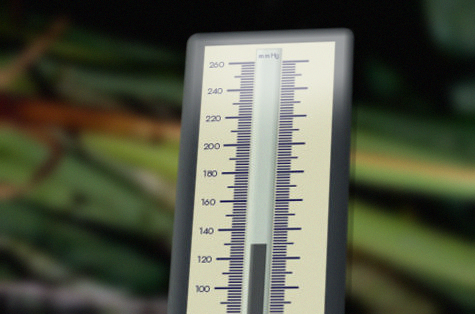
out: 130 mmHg
